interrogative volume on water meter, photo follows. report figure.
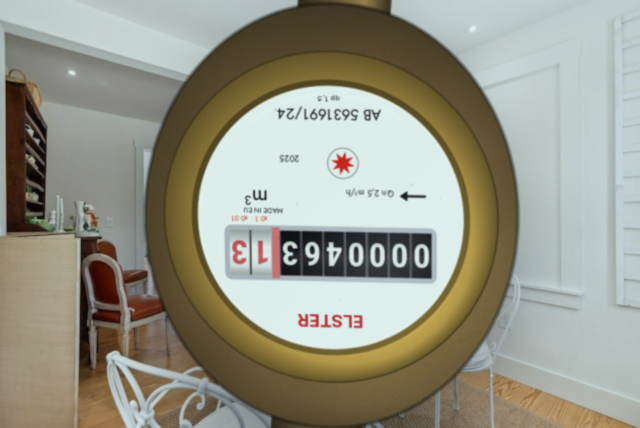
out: 463.13 m³
